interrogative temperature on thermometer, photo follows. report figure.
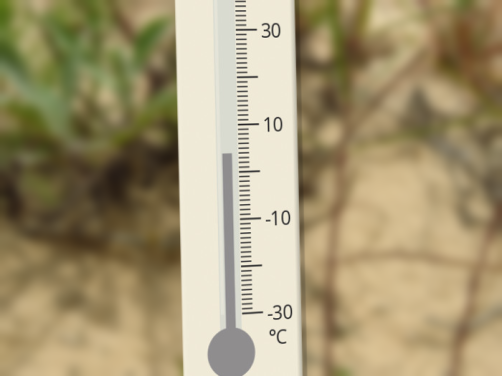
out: 4 °C
